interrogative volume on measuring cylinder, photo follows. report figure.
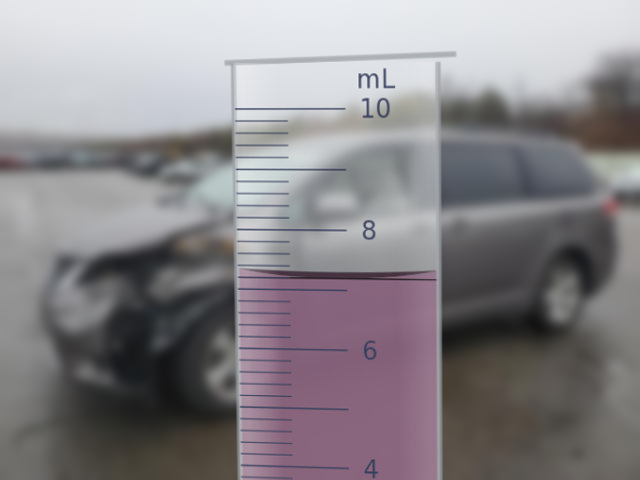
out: 7.2 mL
